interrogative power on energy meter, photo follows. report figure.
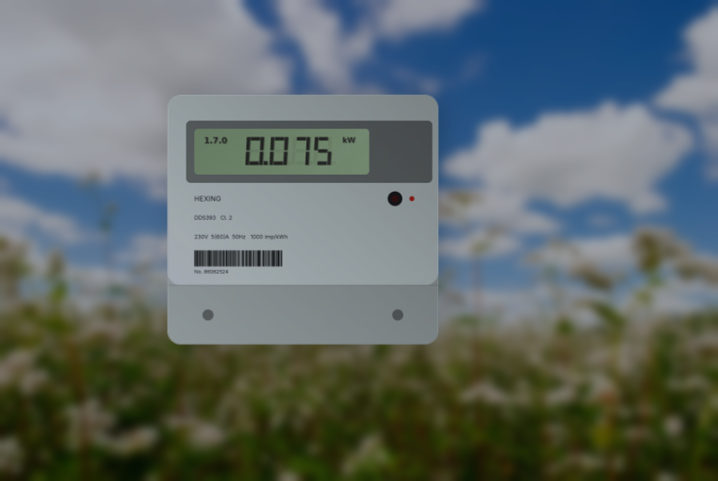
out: 0.075 kW
